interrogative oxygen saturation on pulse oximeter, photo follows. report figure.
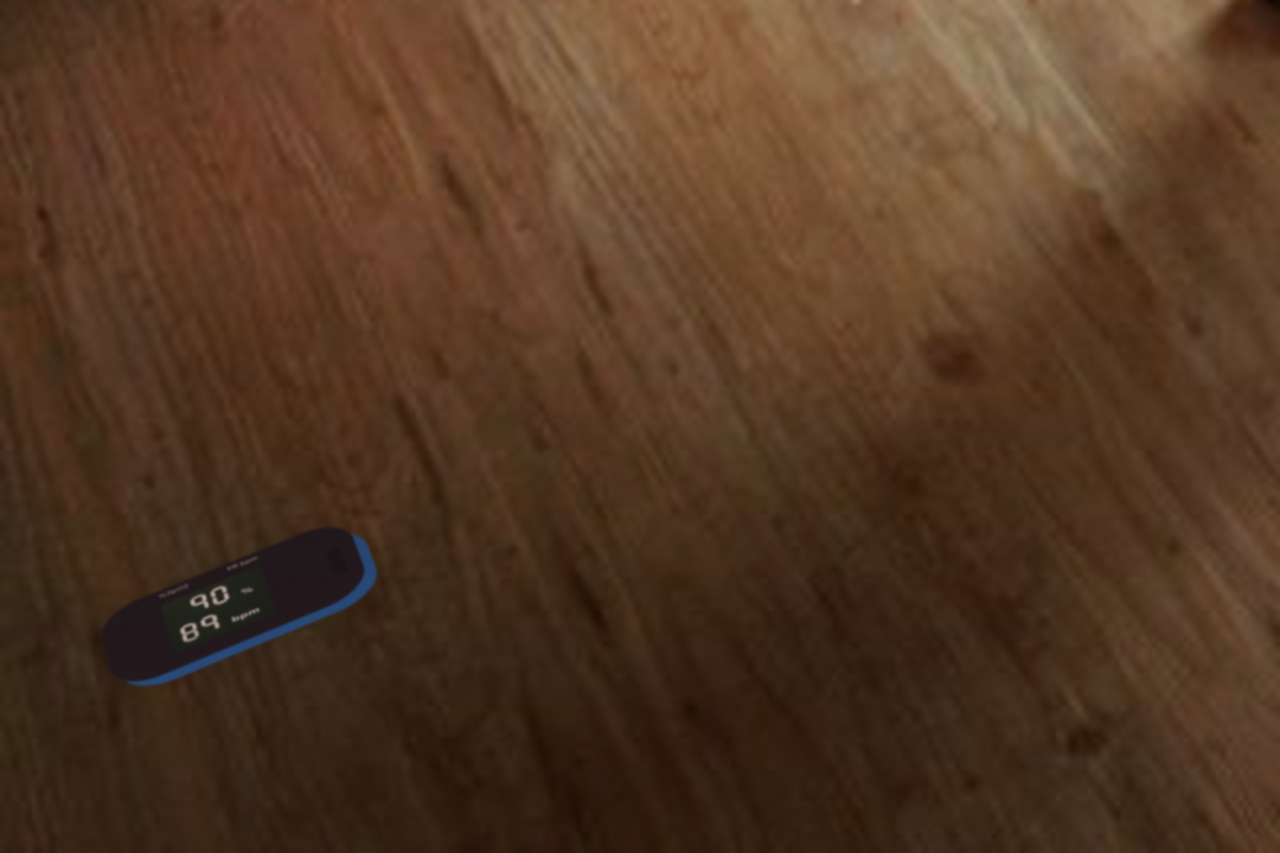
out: 90 %
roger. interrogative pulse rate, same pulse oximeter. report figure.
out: 89 bpm
